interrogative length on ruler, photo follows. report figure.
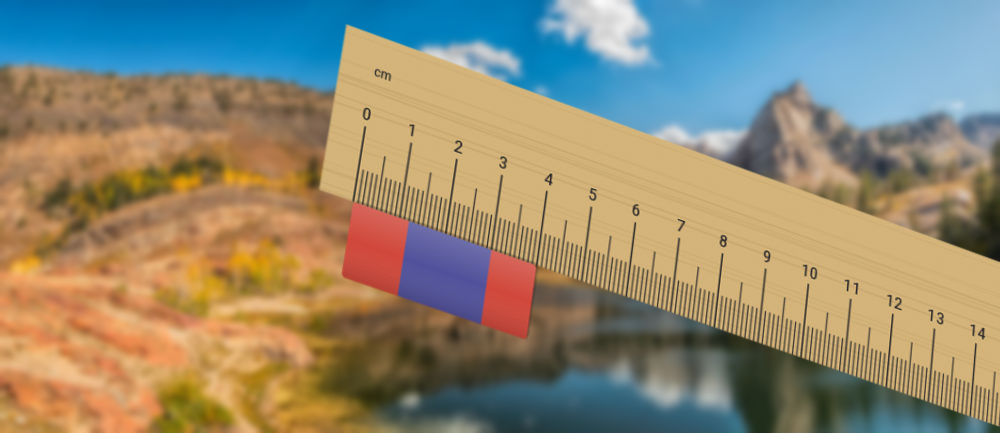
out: 4 cm
